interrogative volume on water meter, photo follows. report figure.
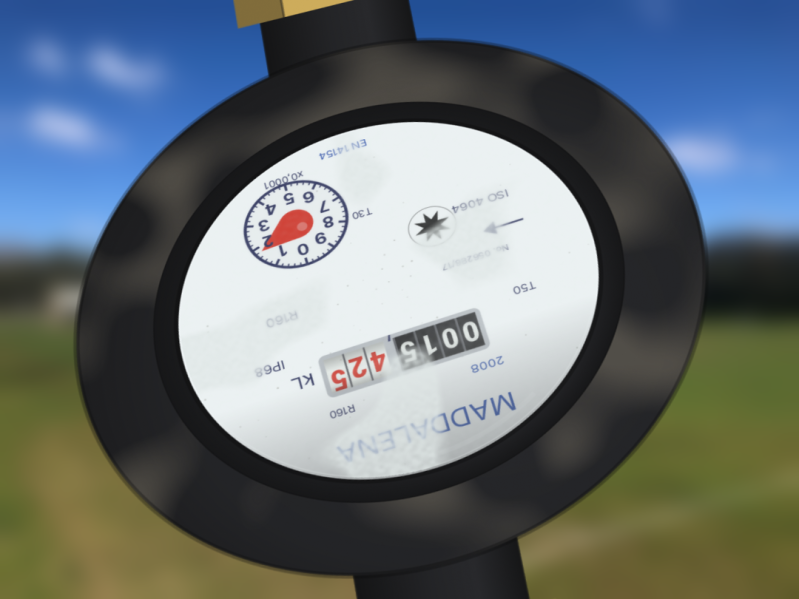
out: 15.4251 kL
